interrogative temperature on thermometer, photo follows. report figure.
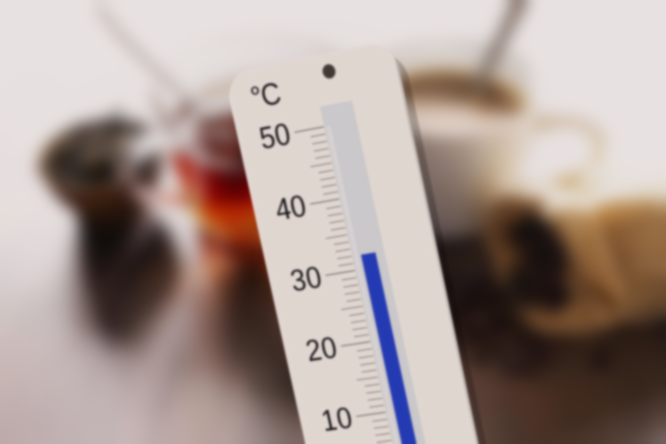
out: 32 °C
